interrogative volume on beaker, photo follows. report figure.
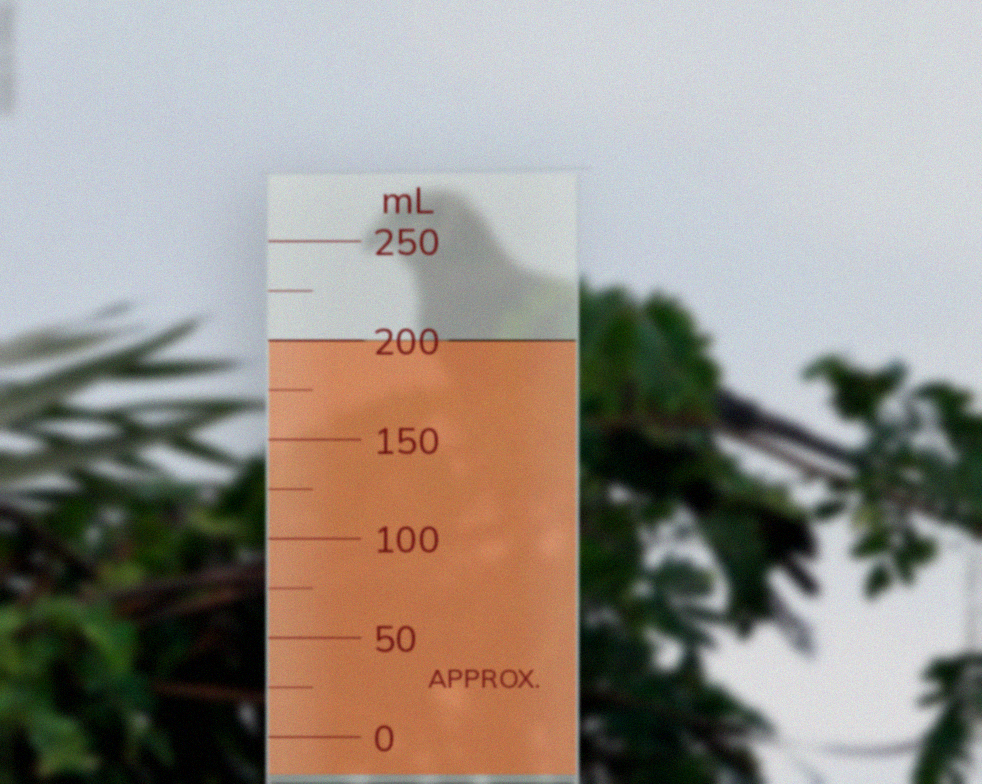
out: 200 mL
